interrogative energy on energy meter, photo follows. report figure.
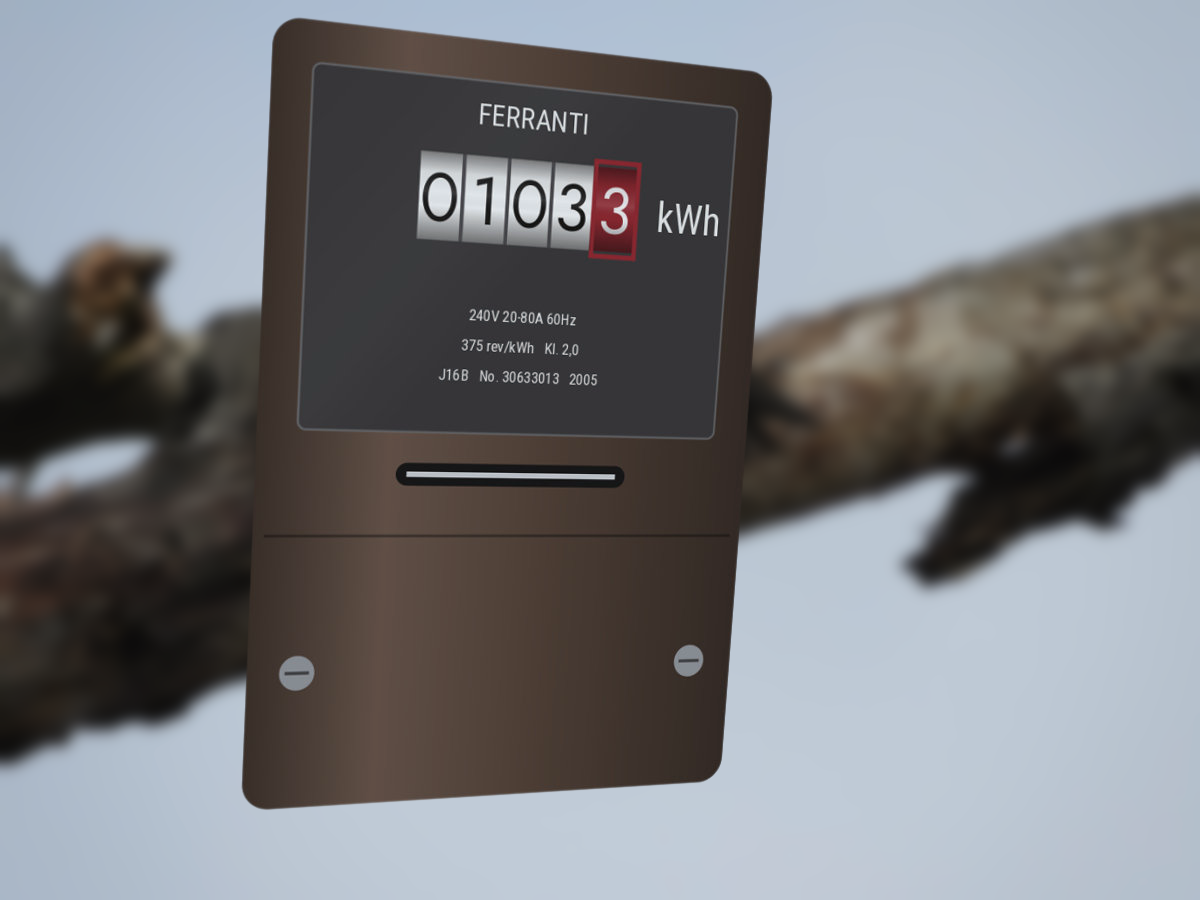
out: 103.3 kWh
